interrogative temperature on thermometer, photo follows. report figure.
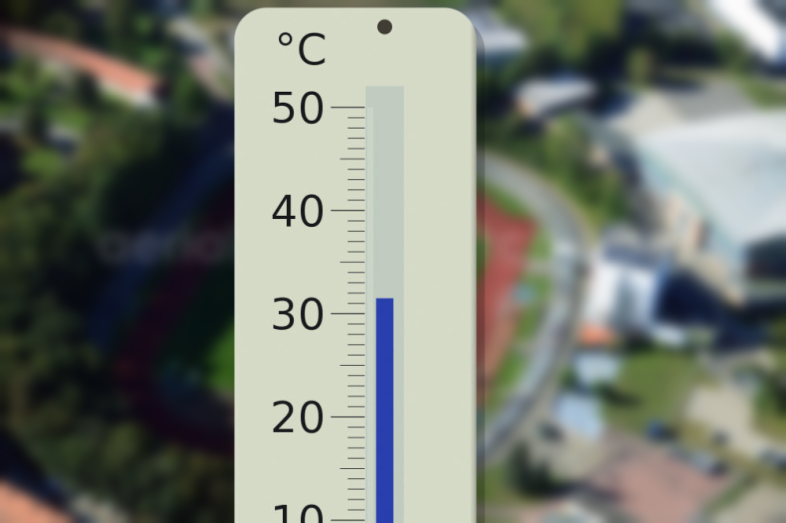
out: 31.5 °C
